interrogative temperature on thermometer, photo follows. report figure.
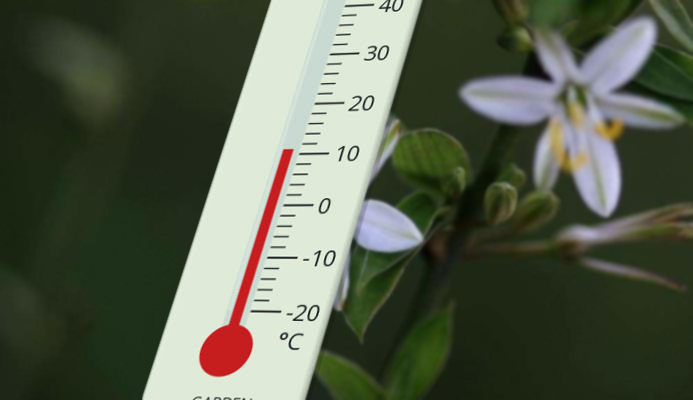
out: 11 °C
